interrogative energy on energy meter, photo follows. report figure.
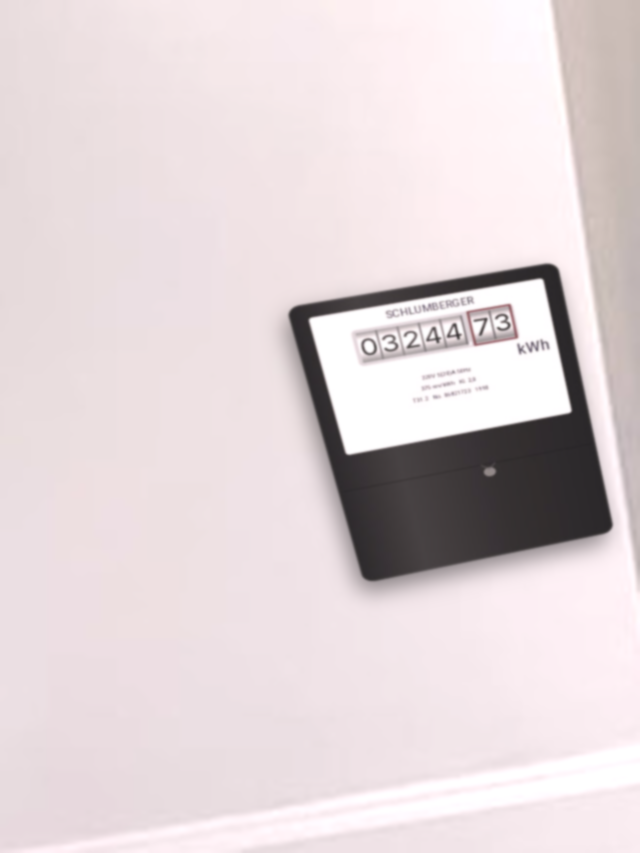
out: 3244.73 kWh
